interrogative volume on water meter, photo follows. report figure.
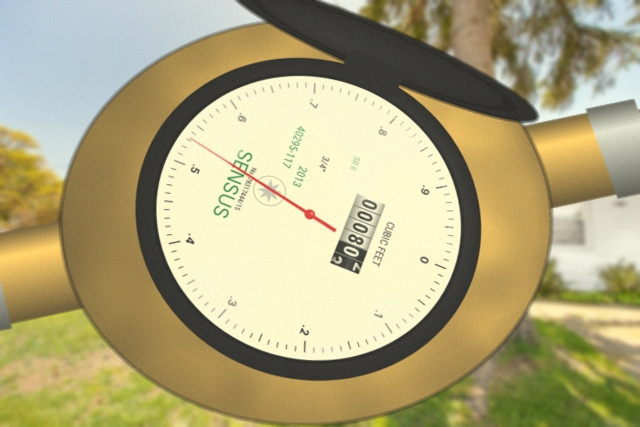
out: 802.53 ft³
